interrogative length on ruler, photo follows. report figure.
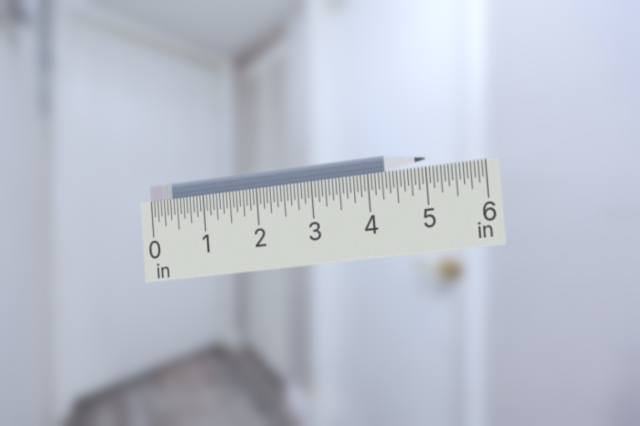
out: 5 in
